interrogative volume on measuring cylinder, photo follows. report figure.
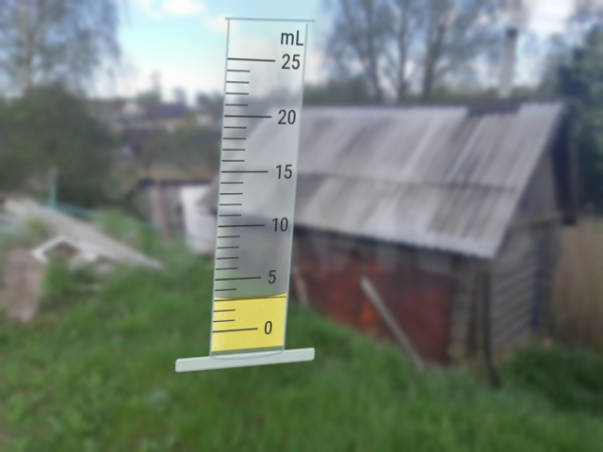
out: 3 mL
